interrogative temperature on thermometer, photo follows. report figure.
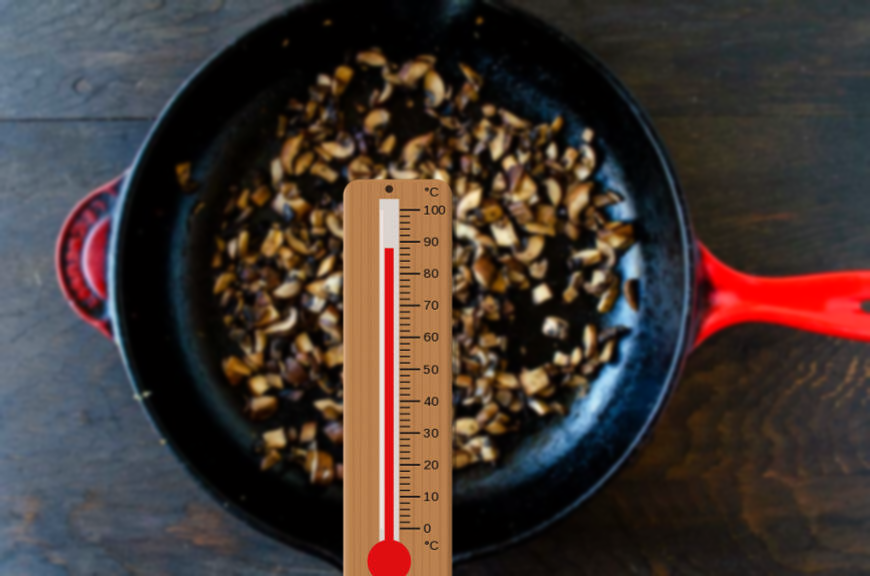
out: 88 °C
